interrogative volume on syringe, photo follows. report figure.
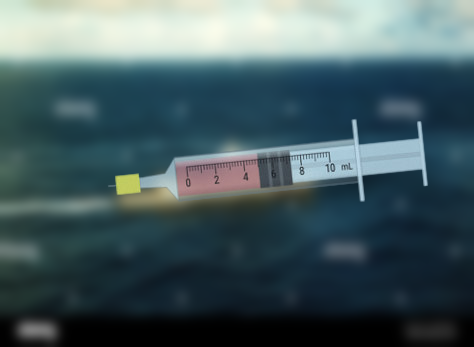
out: 5 mL
